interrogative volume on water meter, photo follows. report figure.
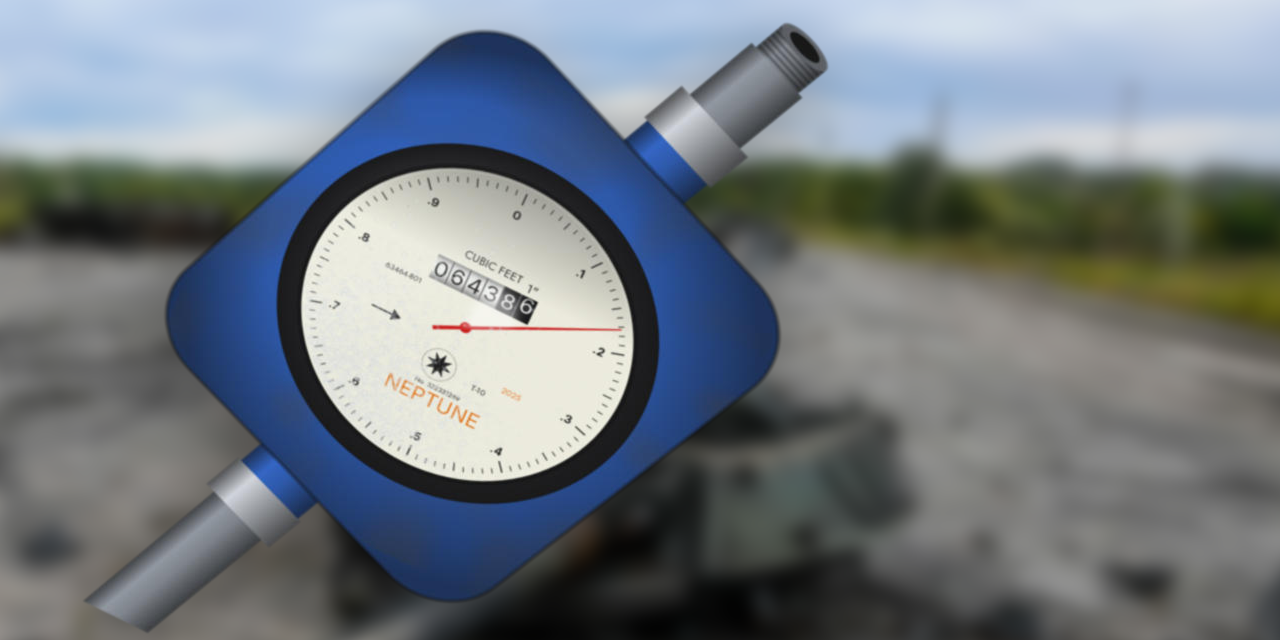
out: 64386.17 ft³
